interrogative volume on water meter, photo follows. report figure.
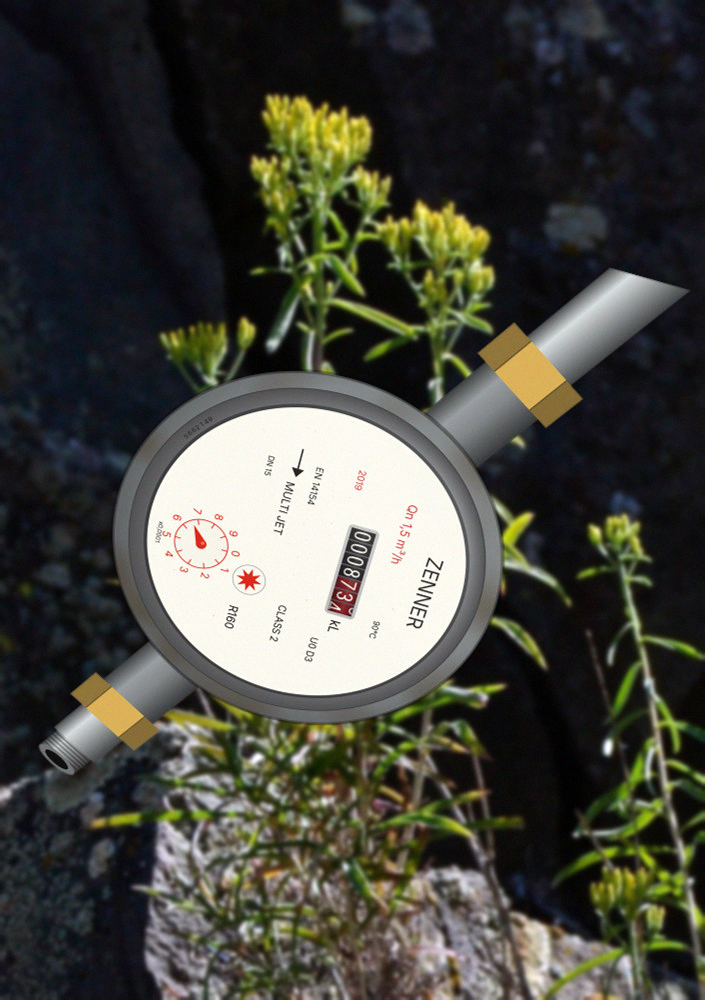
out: 8.7336 kL
